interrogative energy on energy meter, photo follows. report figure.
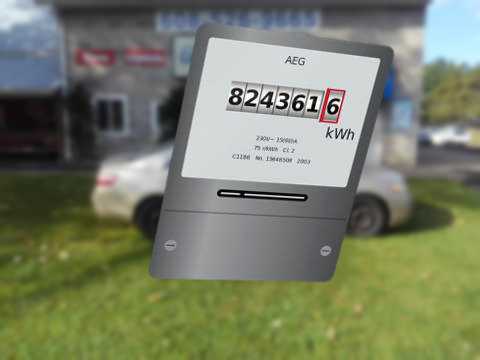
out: 824361.6 kWh
